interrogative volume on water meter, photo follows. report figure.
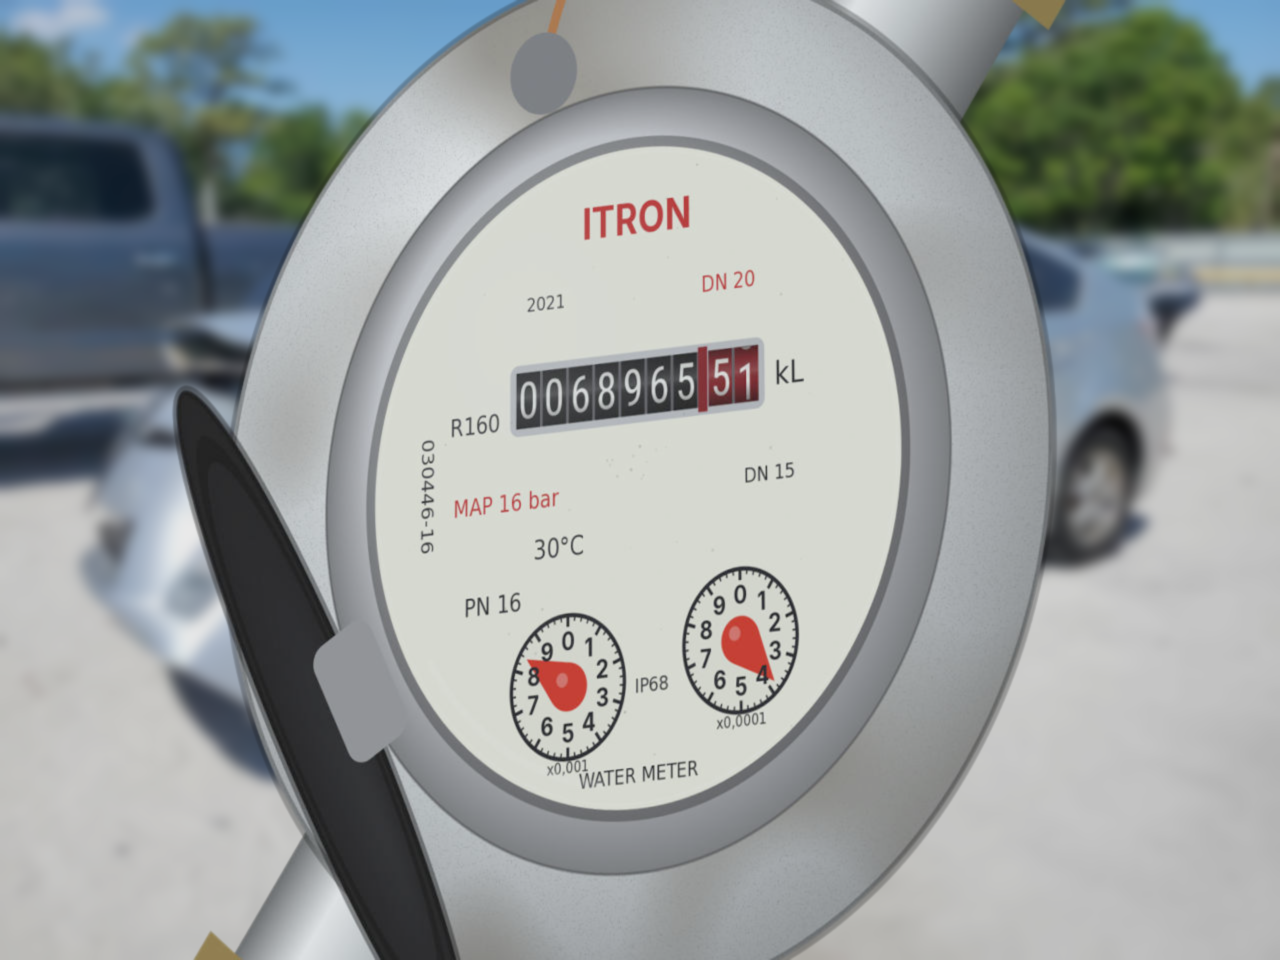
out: 68965.5083 kL
